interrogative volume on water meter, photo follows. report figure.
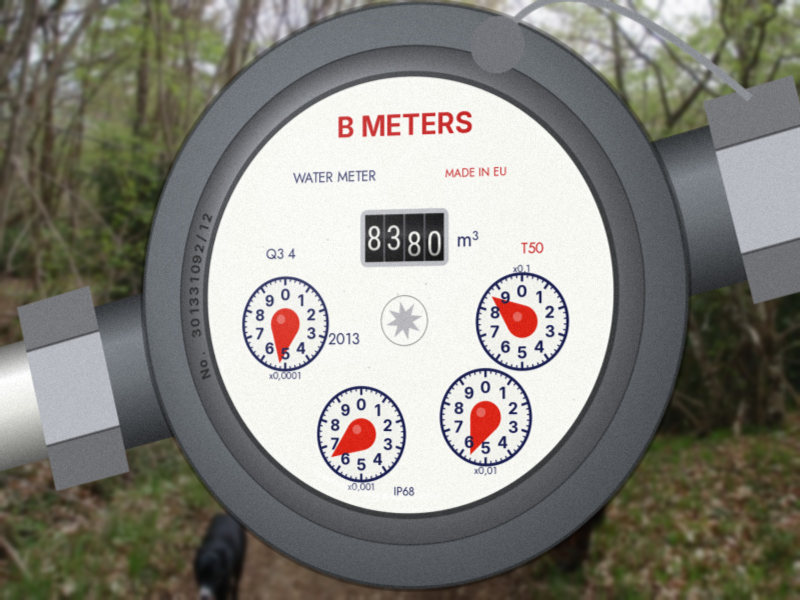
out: 8379.8565 m³
